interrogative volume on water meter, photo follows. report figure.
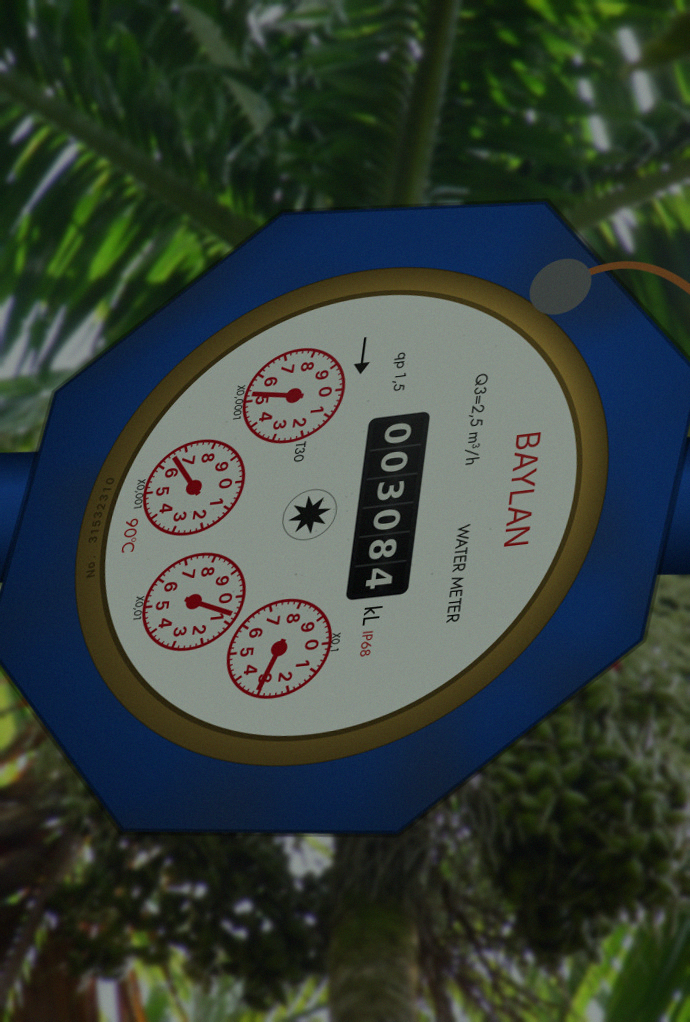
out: 3084.3065 kL
